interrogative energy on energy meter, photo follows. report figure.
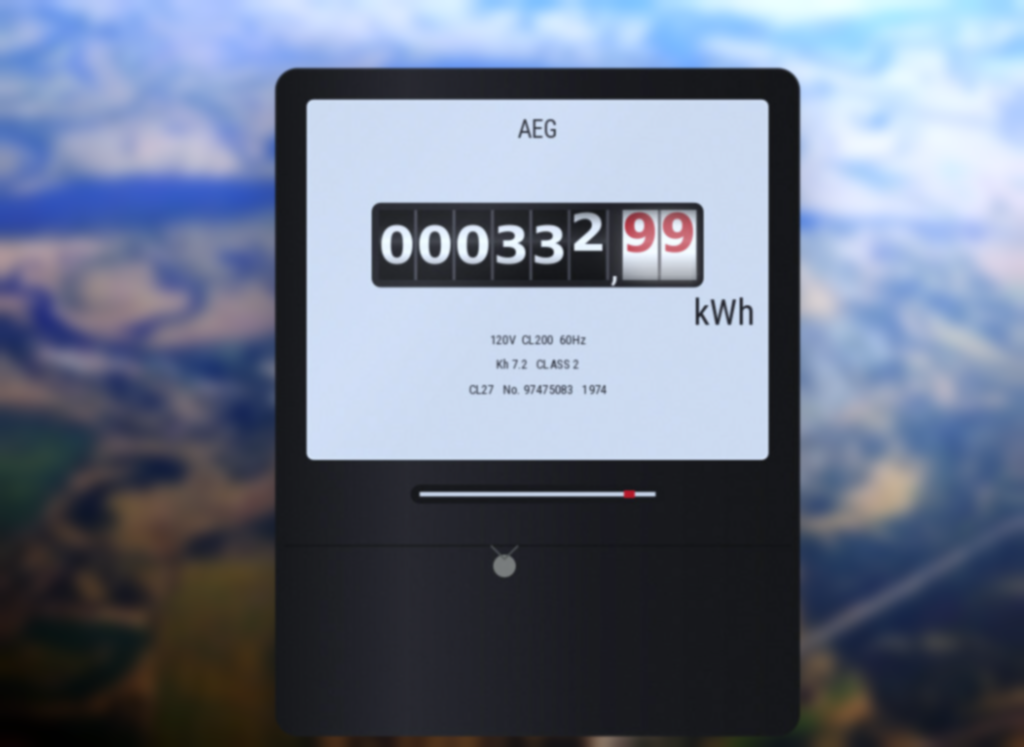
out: 332.99 kWh
